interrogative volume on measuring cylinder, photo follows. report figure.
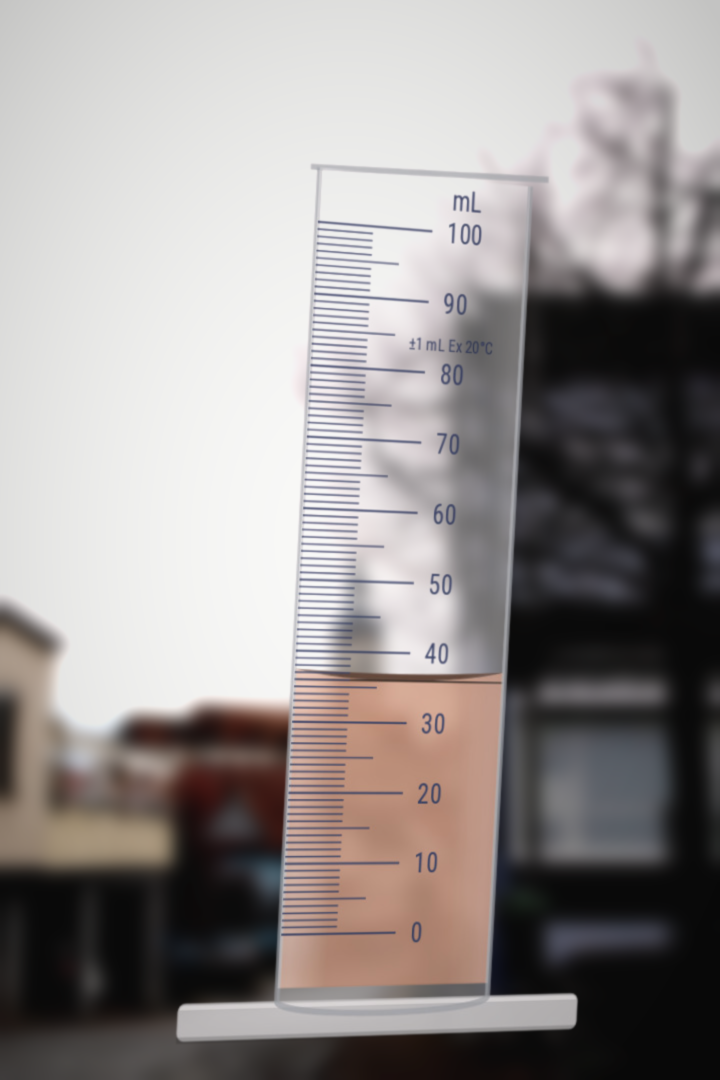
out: 36 mL
